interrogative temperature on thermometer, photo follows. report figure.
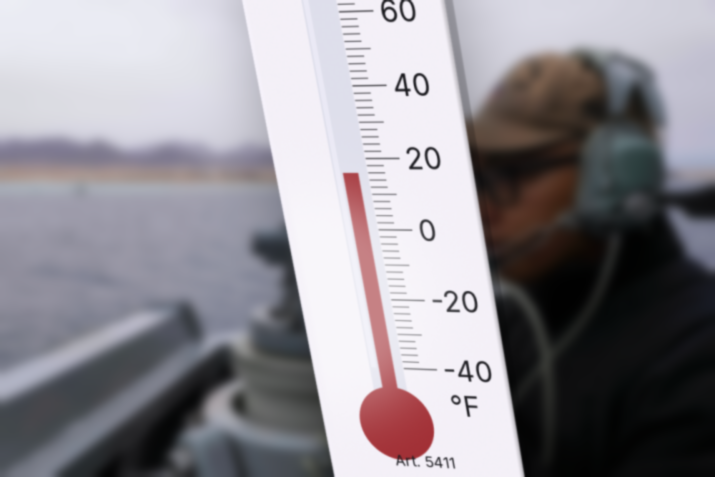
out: 16 °F
